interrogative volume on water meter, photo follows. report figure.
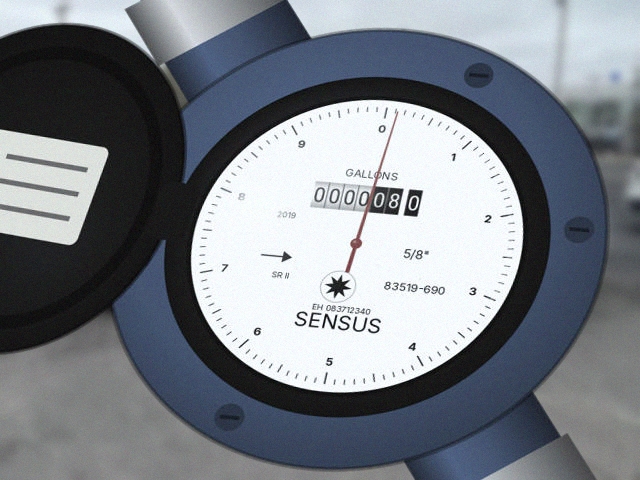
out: 80.1 gal
